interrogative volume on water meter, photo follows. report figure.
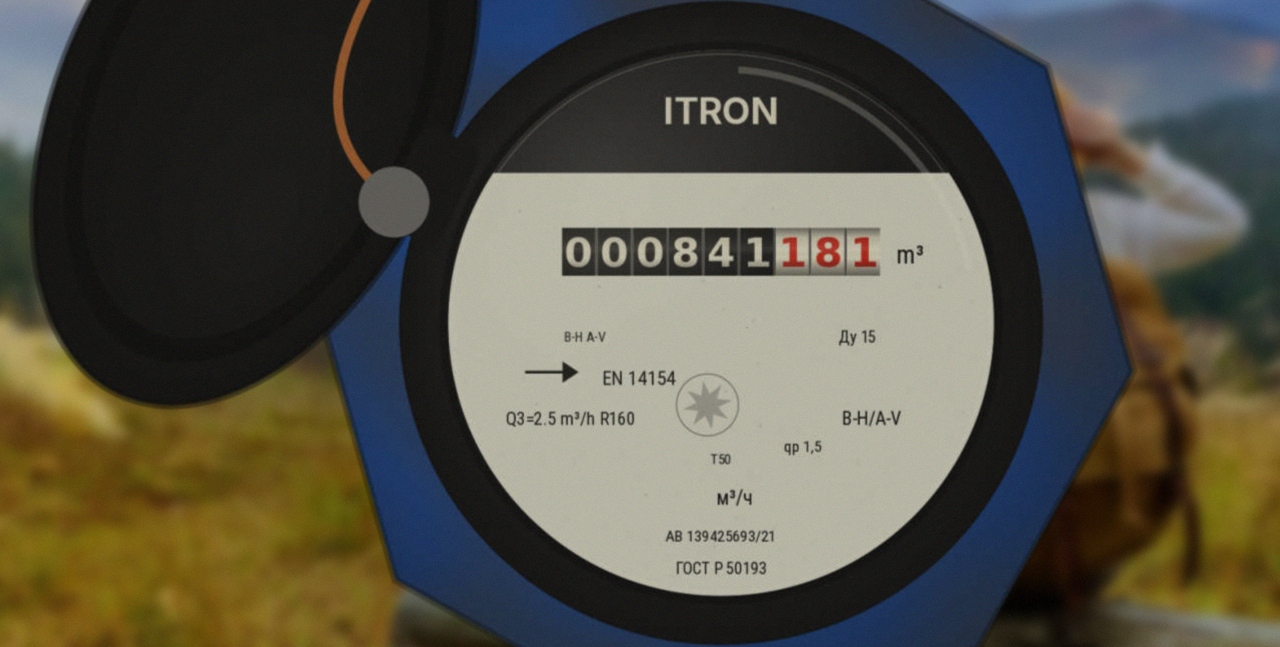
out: 841.181 m³
